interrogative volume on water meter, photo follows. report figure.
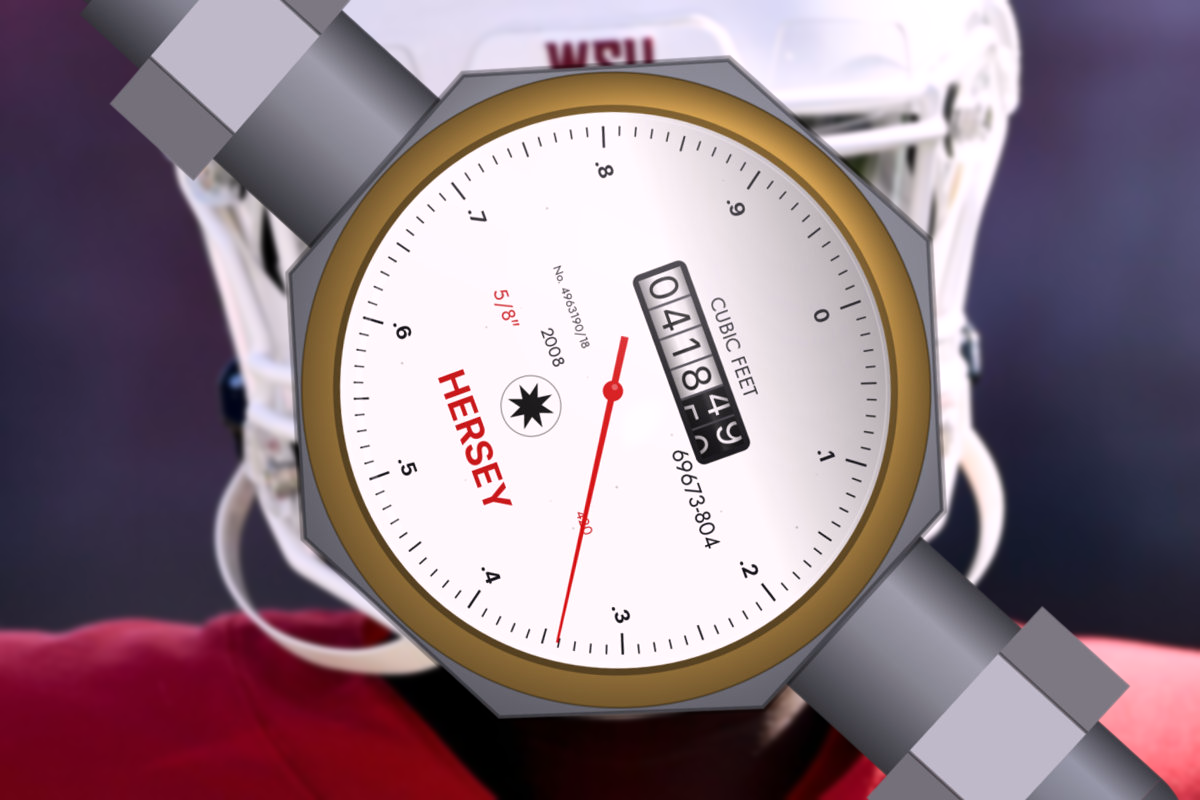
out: 41849.34 ft³
